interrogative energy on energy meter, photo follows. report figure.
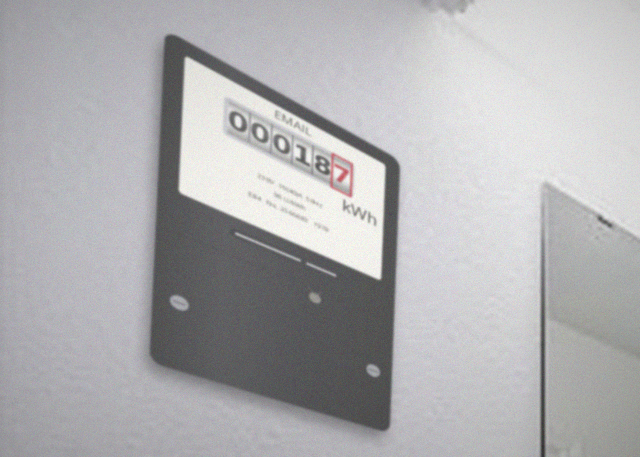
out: 18.7 kWh
